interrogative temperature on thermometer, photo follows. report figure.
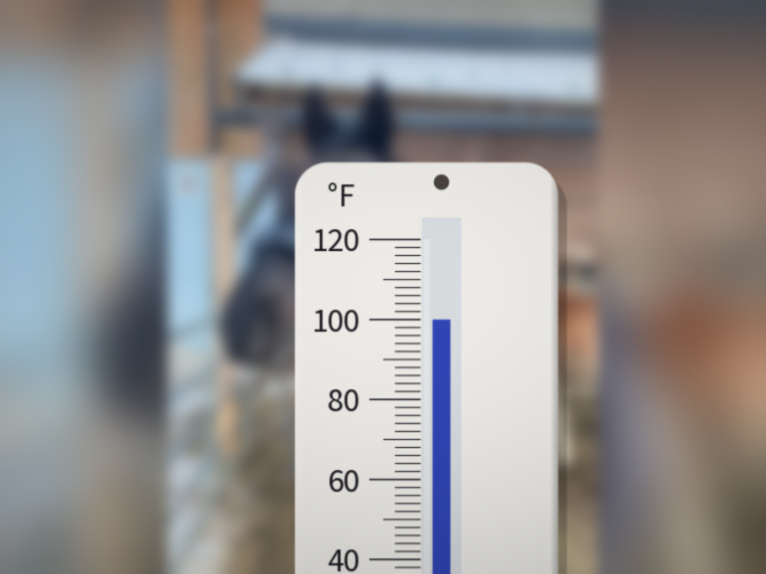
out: 100 °F
